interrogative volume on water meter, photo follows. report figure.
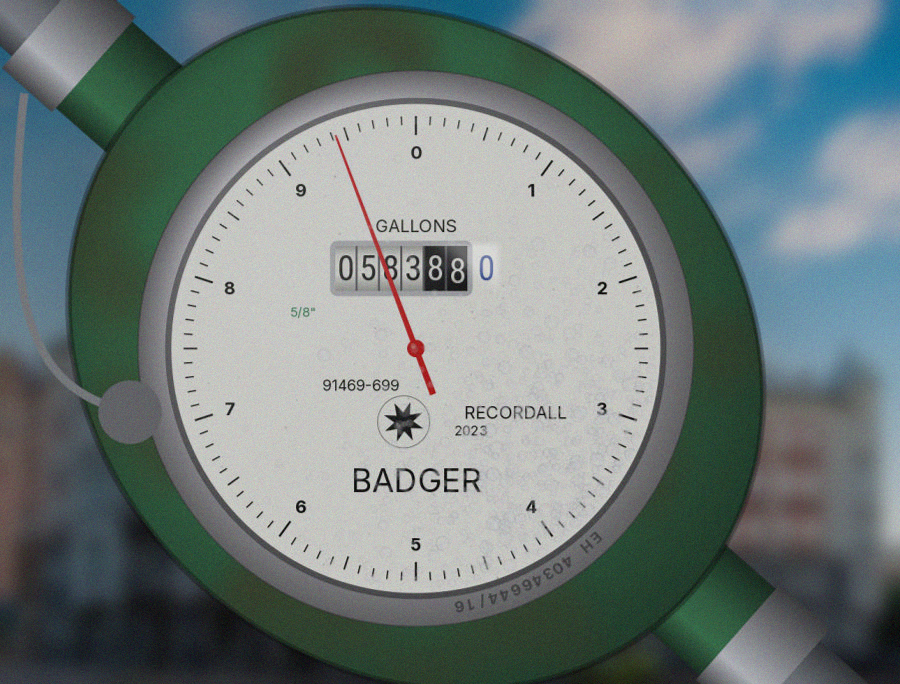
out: 583879.4 gal
